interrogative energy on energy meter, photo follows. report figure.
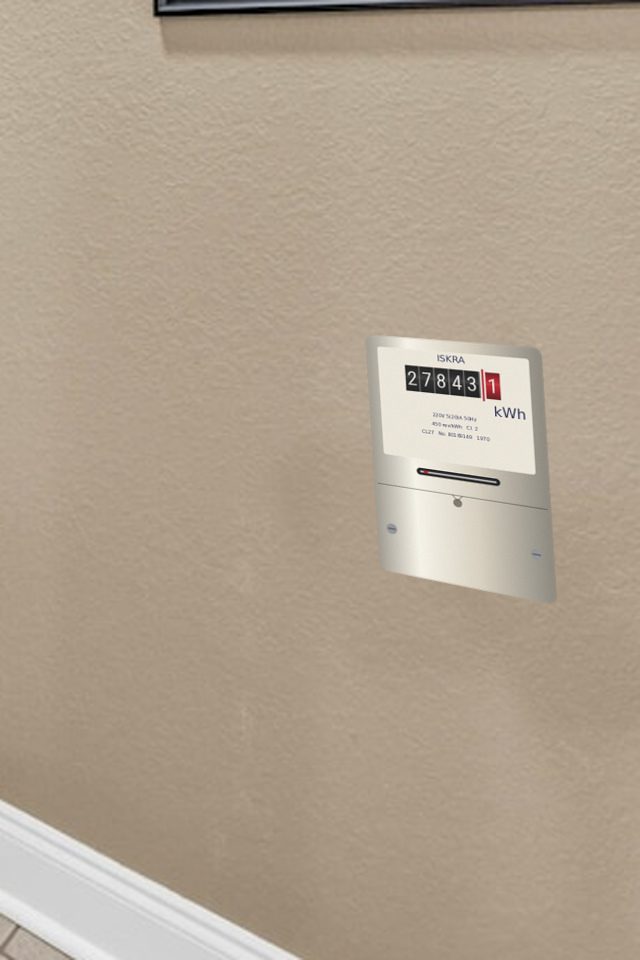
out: 27843.1 kWh
